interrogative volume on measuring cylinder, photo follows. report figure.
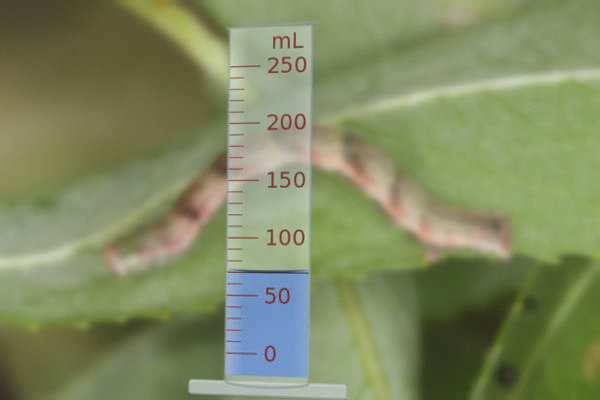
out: 70 mL
